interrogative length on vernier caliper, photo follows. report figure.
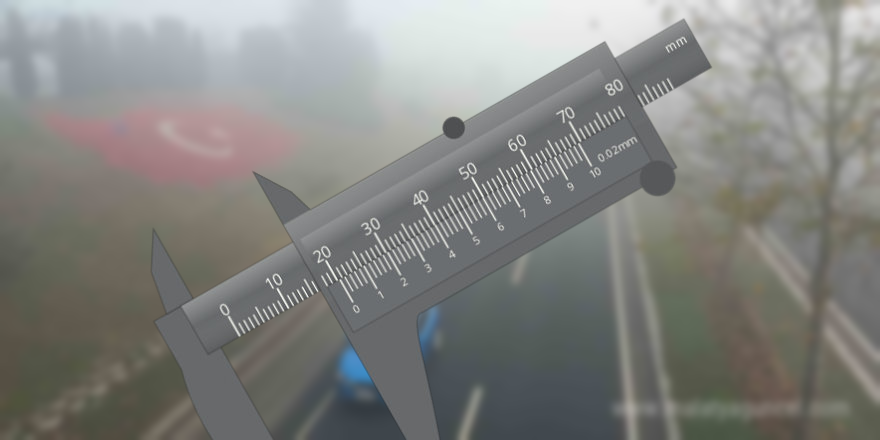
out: 20.5 mm
